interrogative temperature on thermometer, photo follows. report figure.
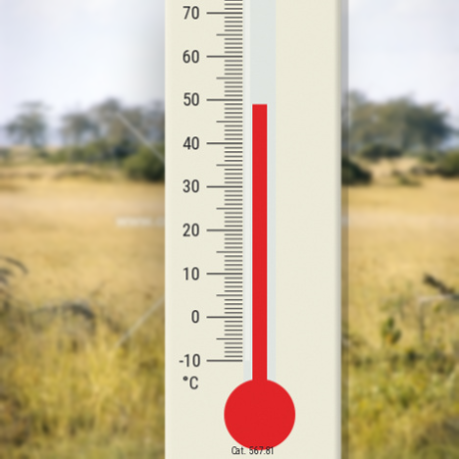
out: 49 °C
